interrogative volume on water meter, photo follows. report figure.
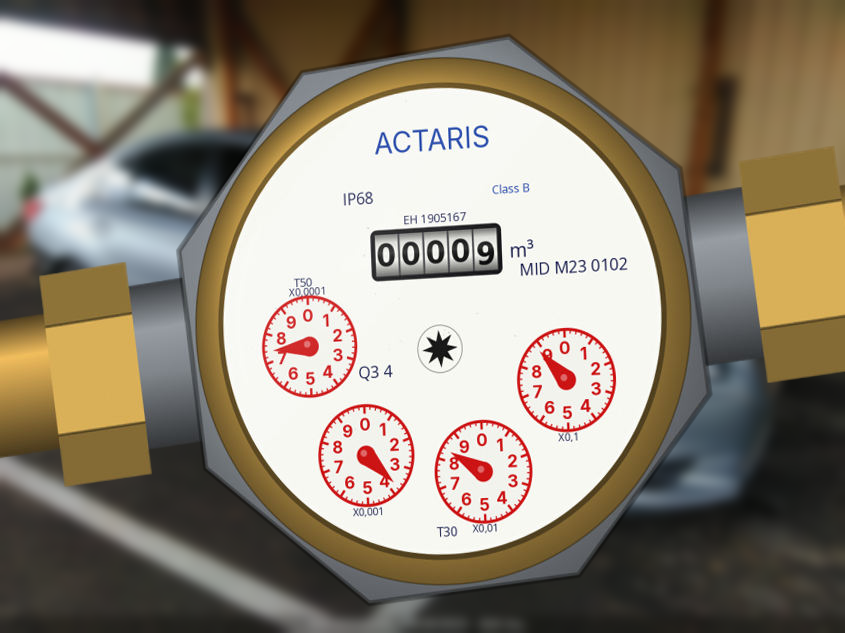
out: 8.8837 m³
